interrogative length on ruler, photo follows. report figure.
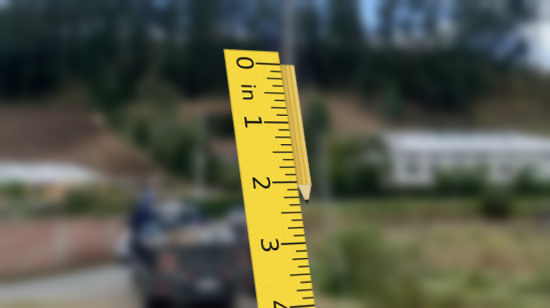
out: 2.375 in
